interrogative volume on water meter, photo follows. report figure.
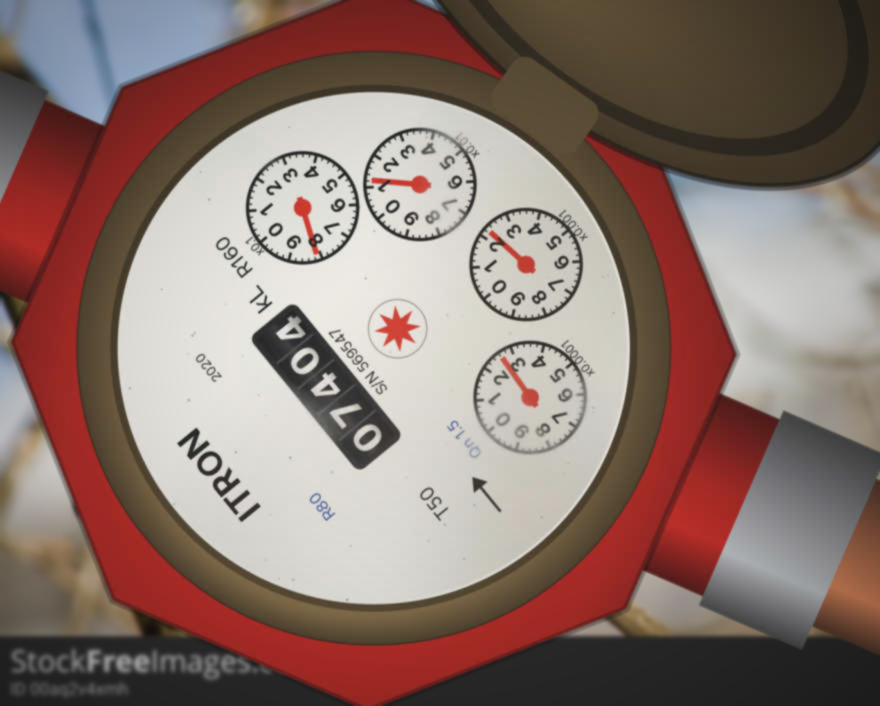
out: 7403.8122 kL
